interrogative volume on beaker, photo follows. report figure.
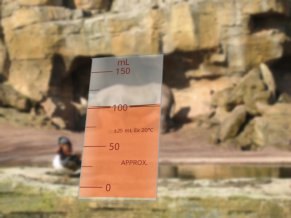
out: 100 mL
